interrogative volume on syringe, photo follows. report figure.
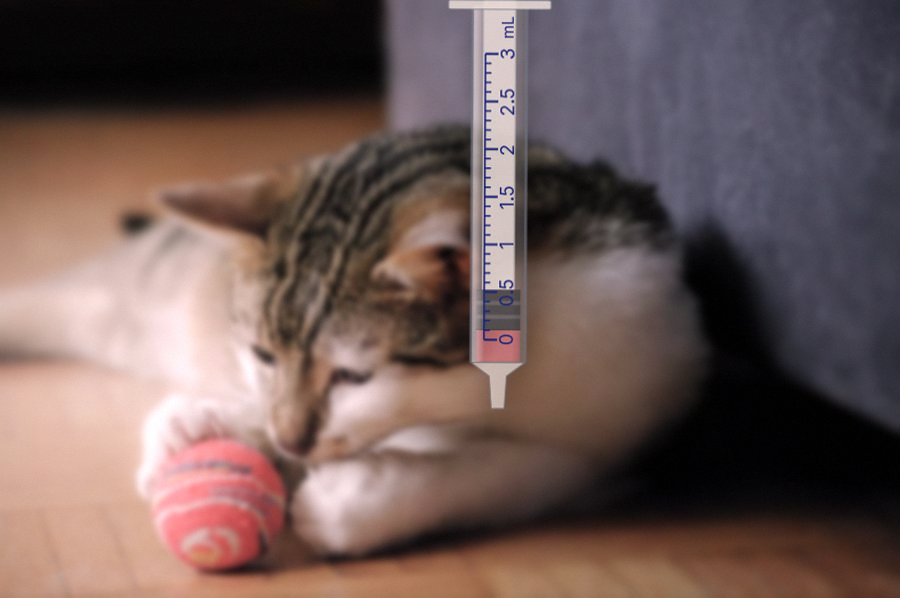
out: 0.1 mL
